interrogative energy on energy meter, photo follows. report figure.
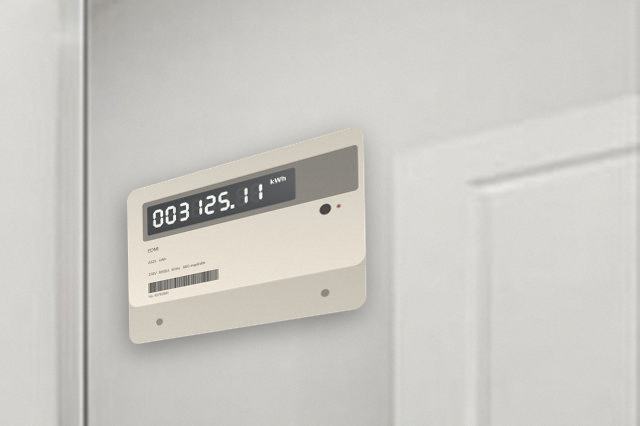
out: 3125.11 kWh
